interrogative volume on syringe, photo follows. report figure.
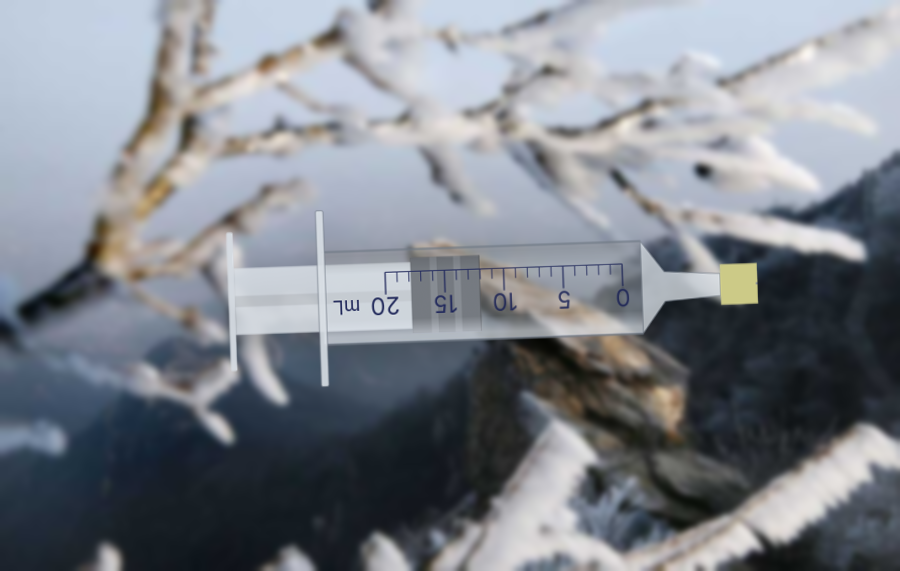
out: 12 mL
